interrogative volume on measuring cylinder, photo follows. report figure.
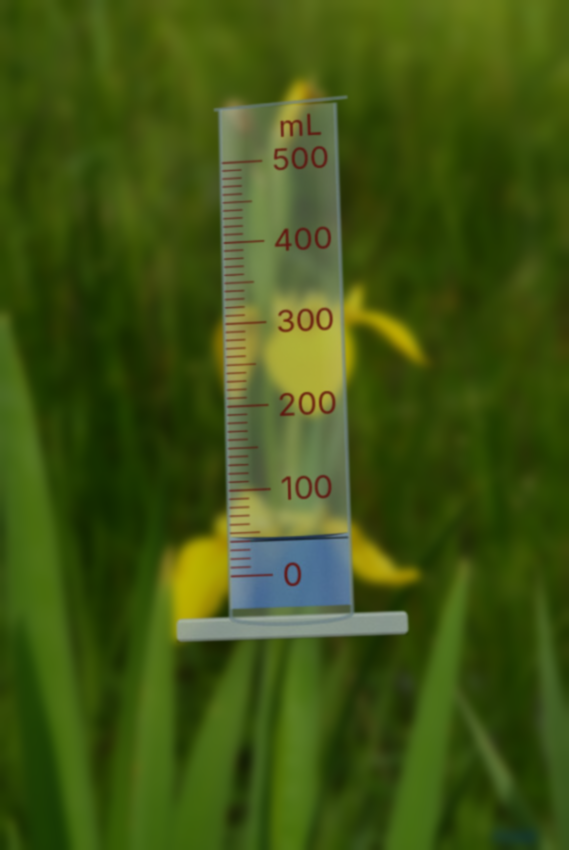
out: 40 mL
